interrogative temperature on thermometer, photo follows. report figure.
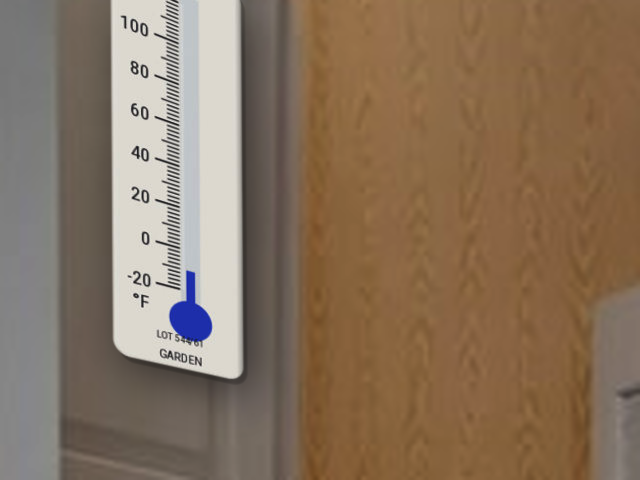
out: -10 °F
